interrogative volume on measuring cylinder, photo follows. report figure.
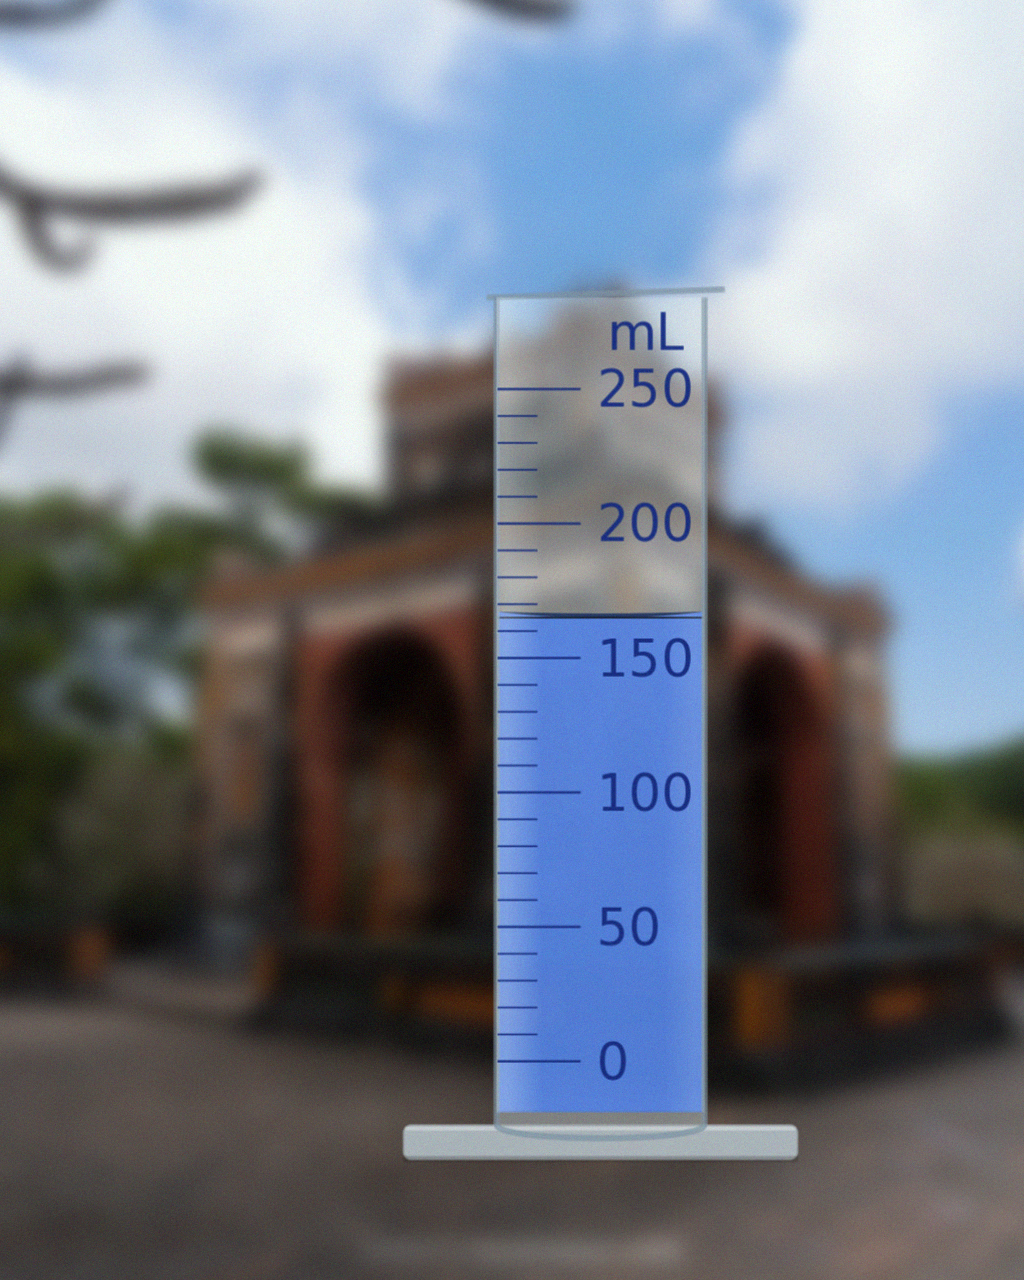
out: 165 mL
